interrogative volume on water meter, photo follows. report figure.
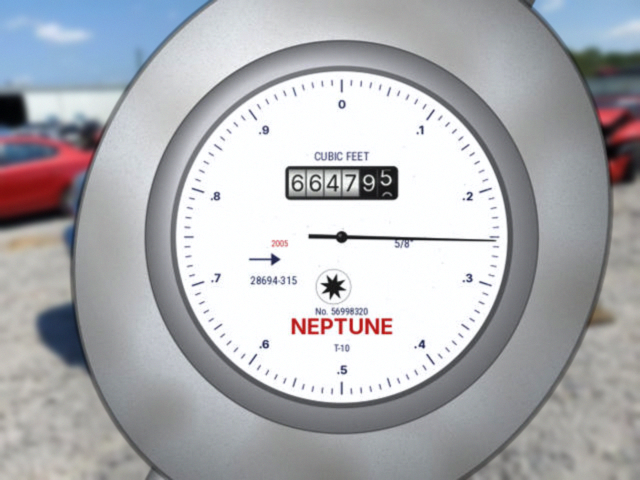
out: 664795.25 ft³
